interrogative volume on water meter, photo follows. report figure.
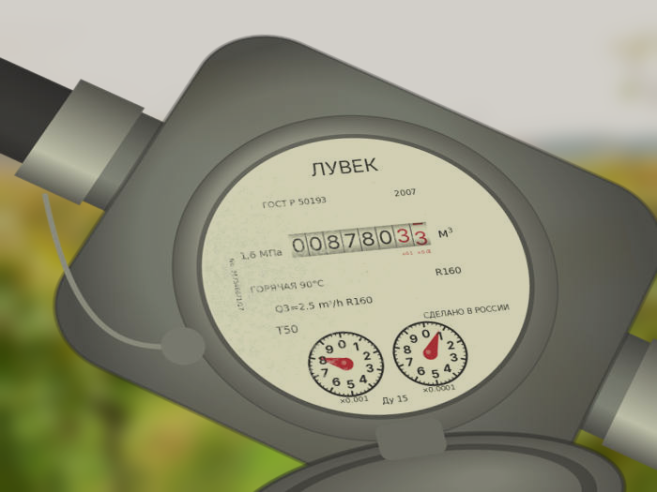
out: 8780.3280 m³
